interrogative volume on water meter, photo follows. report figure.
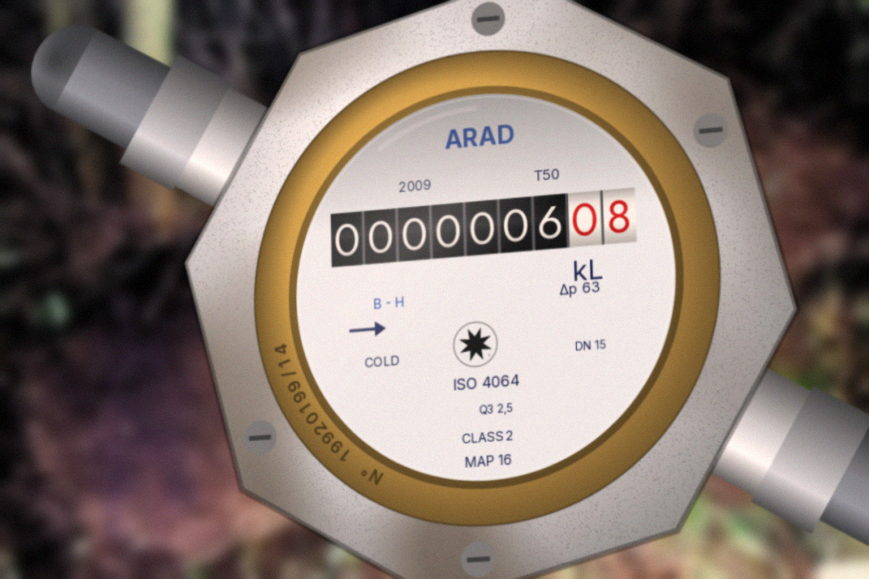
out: 6.08 kL
